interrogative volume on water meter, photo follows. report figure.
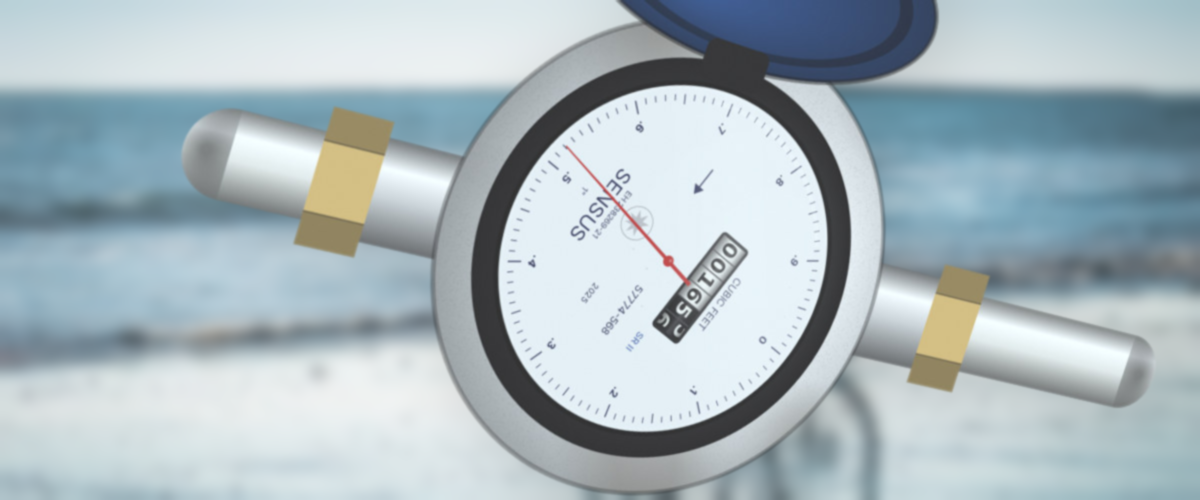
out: 1655.52 ft³
